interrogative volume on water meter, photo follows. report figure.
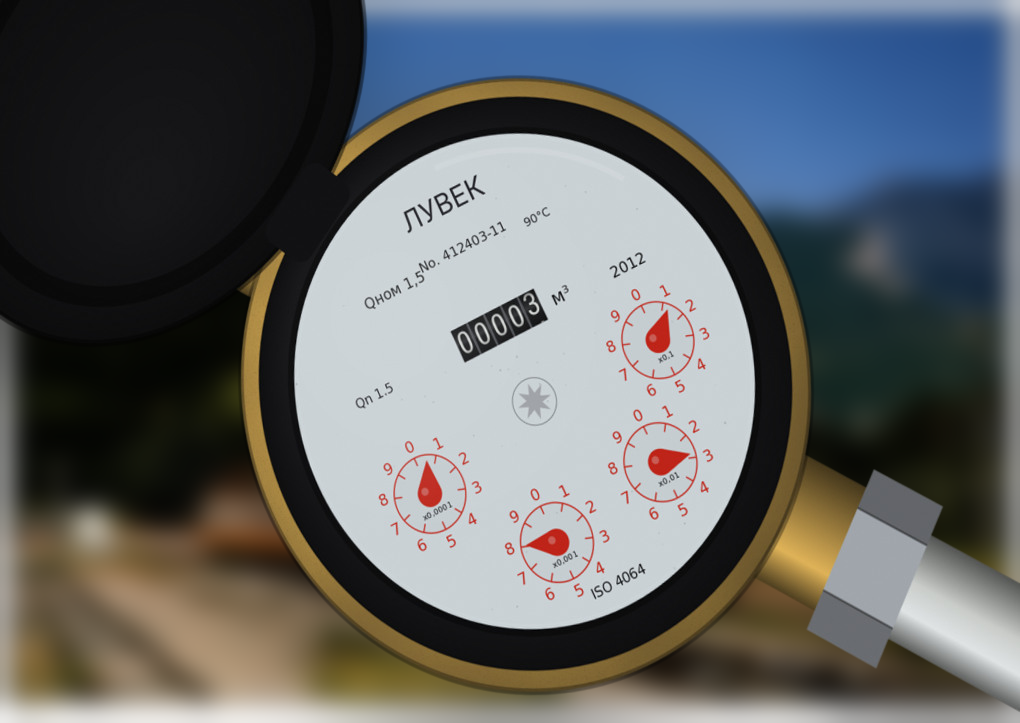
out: 3.1280 m³
